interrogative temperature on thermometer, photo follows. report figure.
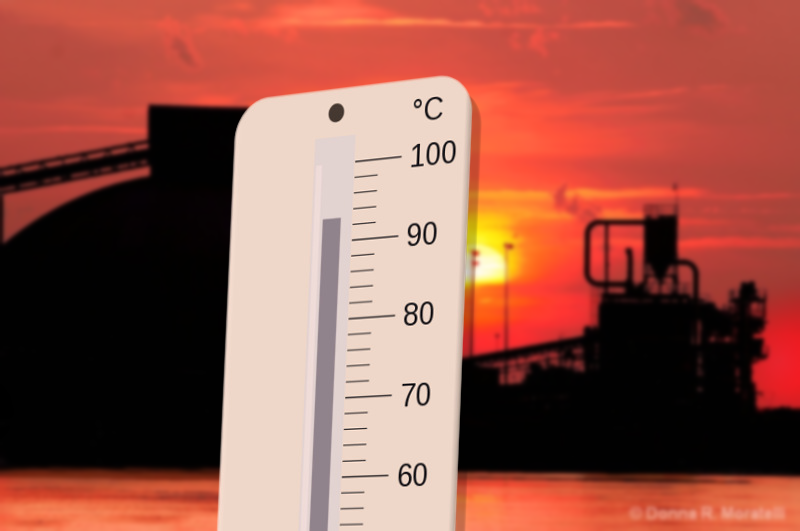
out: 93 °C
